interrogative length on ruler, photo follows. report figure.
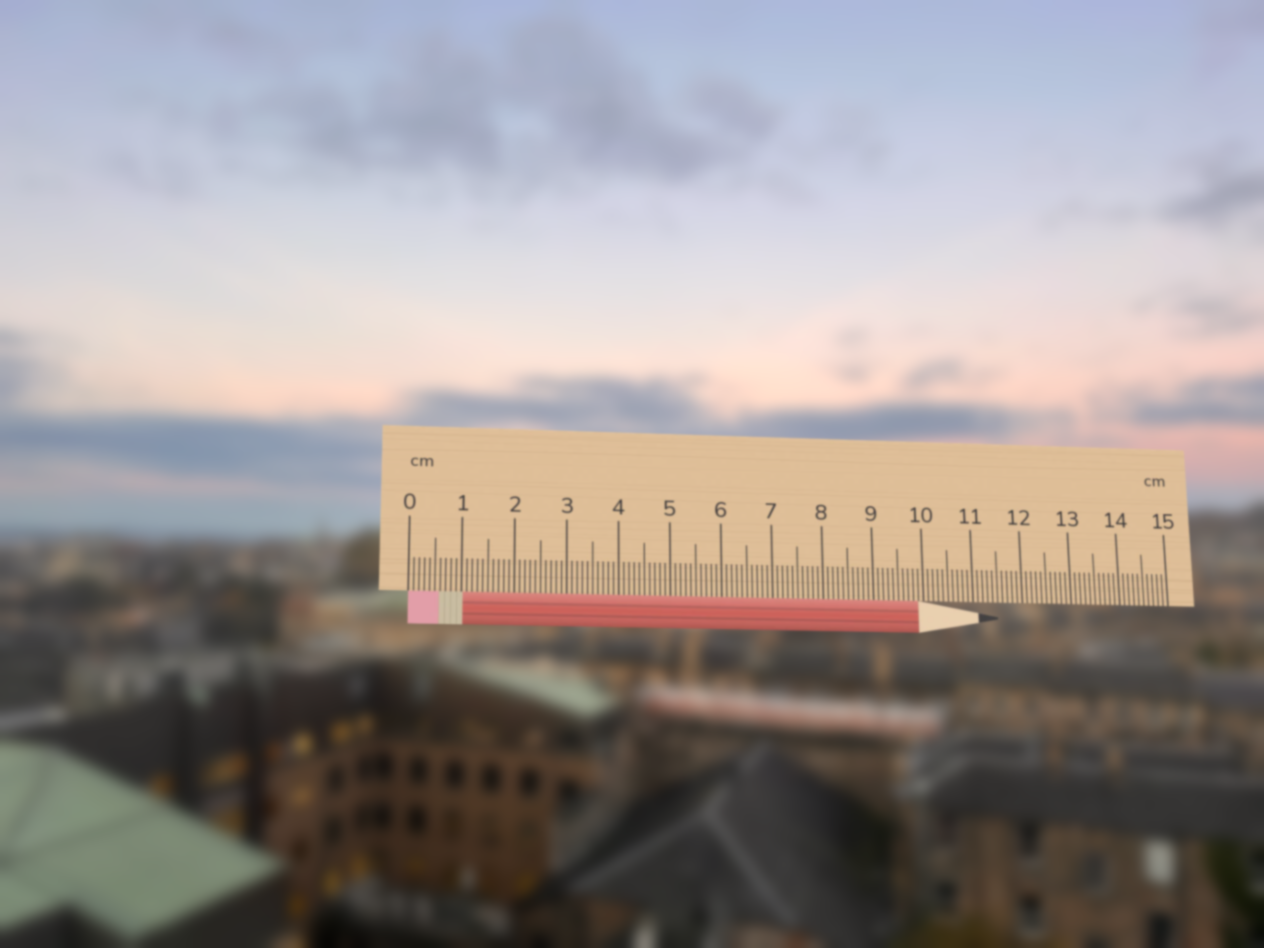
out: 11.5 cm
